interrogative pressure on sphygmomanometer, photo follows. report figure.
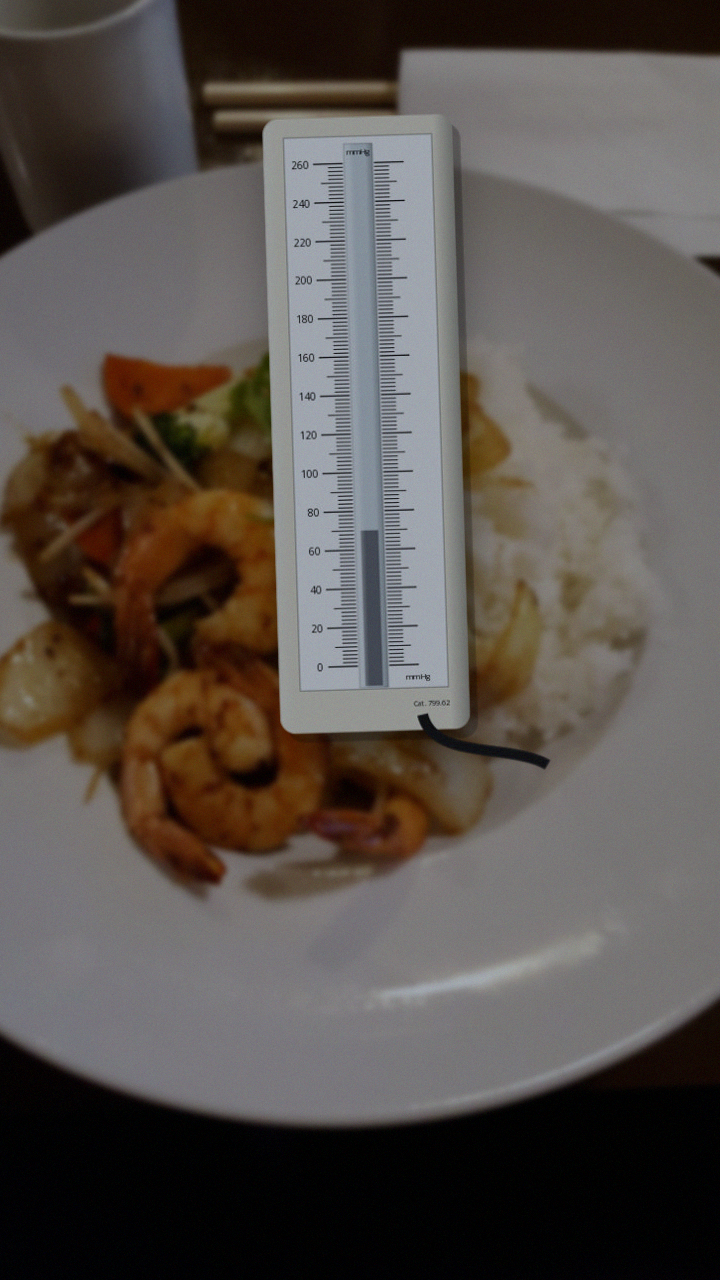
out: 70 mmHg
